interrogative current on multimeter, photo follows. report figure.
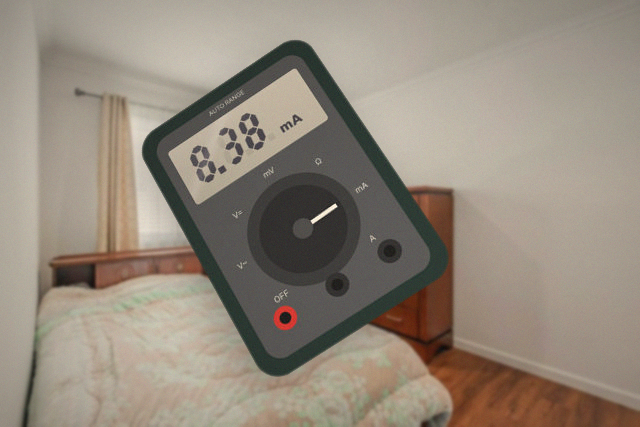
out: 8.38 mA
